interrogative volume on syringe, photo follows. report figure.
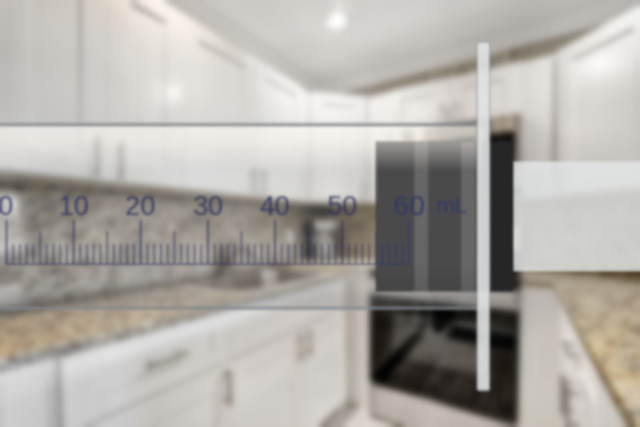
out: 55 mL
